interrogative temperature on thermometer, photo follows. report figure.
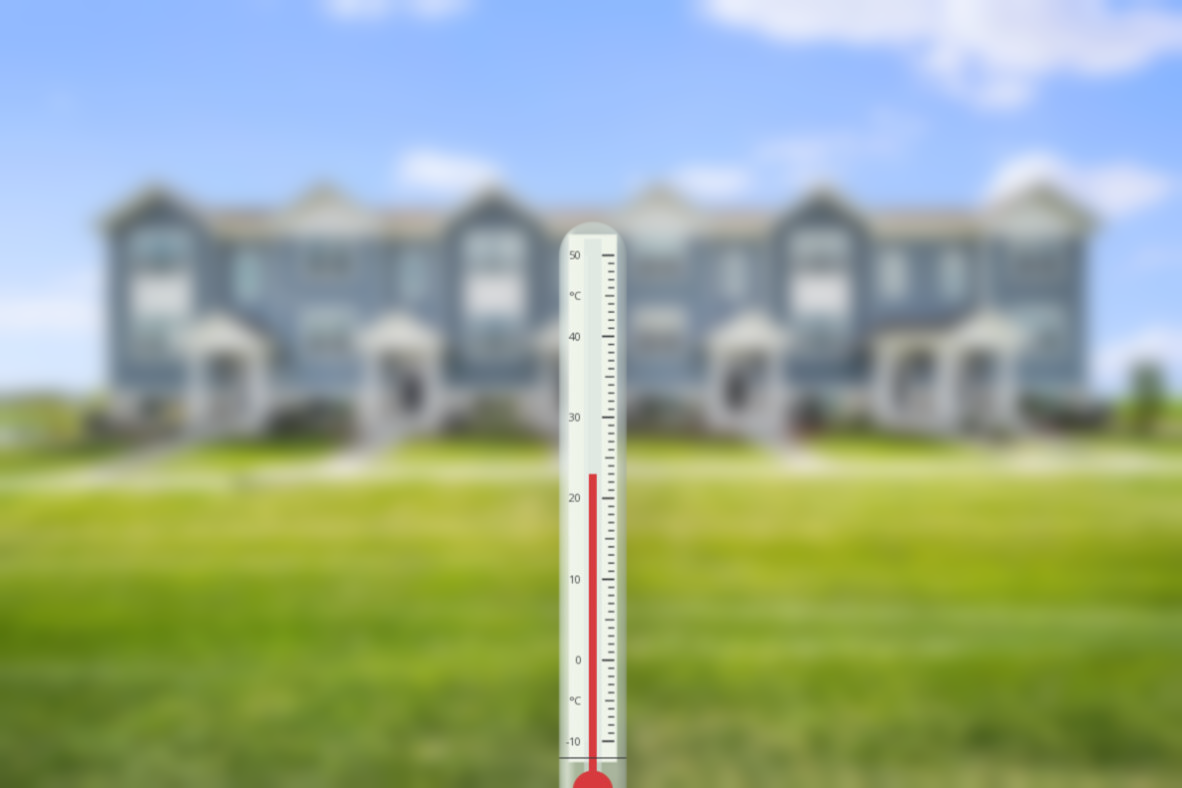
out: 23 °C
